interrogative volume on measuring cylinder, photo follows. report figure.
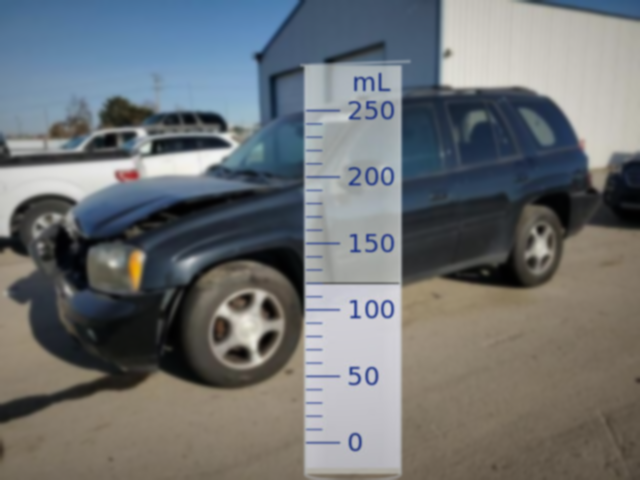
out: 120 mL
